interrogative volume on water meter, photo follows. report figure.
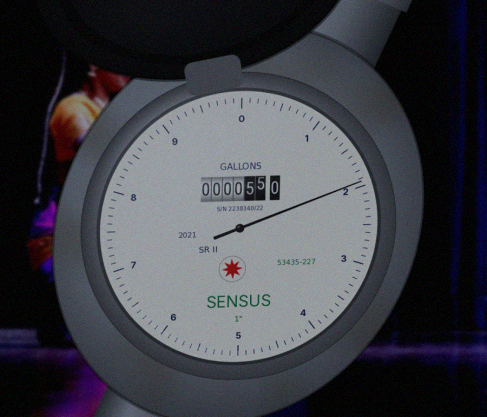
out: 551.9 gal
